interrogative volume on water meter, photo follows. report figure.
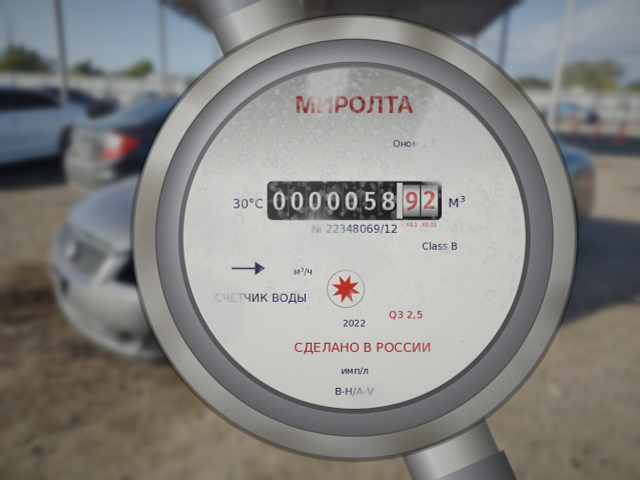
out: 58.92 m³
